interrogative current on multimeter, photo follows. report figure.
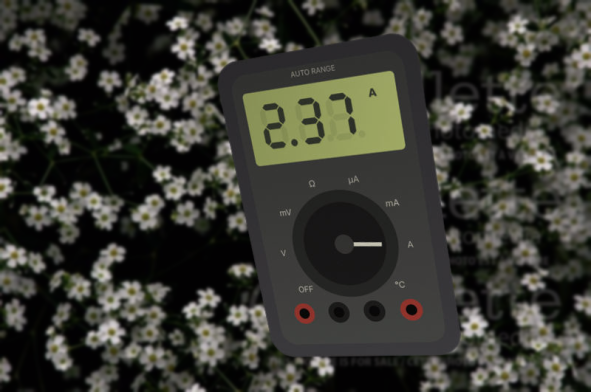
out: 2.37 A
